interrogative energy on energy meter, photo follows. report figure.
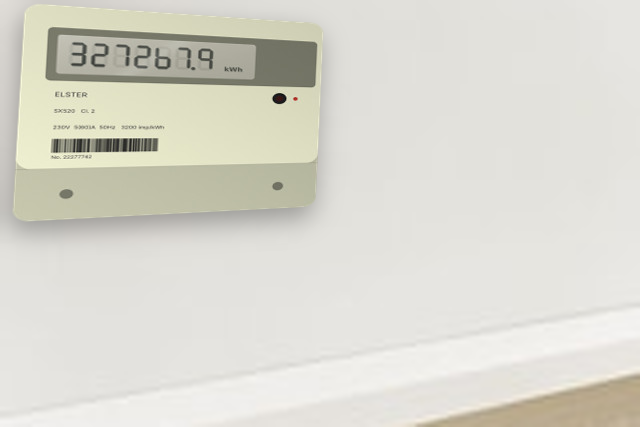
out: 327267.9 kWh
